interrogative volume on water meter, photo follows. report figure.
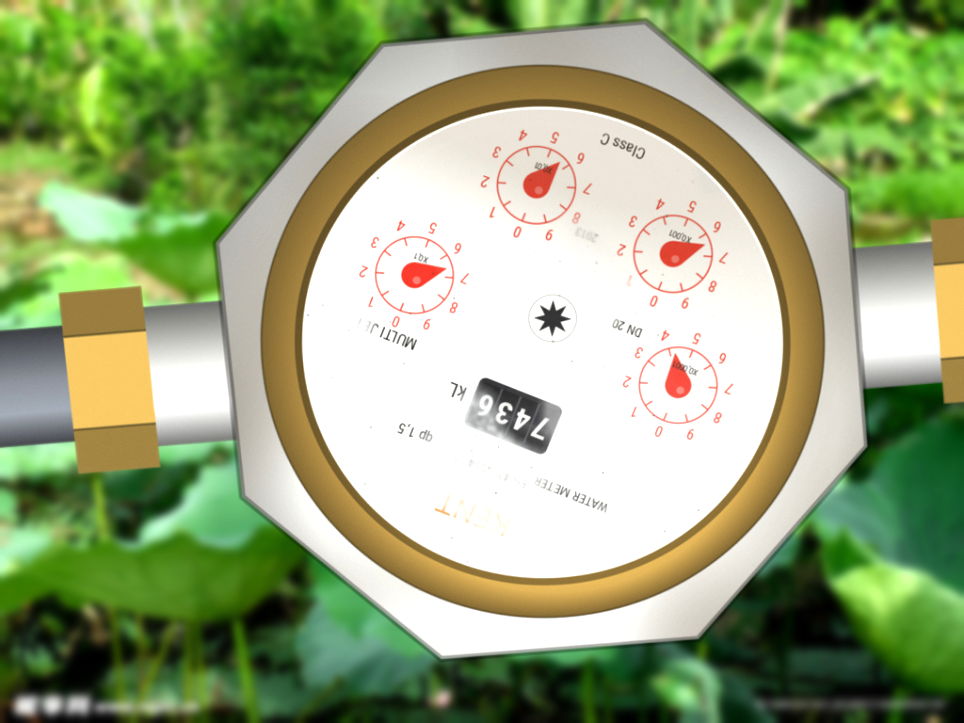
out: 7436.6564 kL
